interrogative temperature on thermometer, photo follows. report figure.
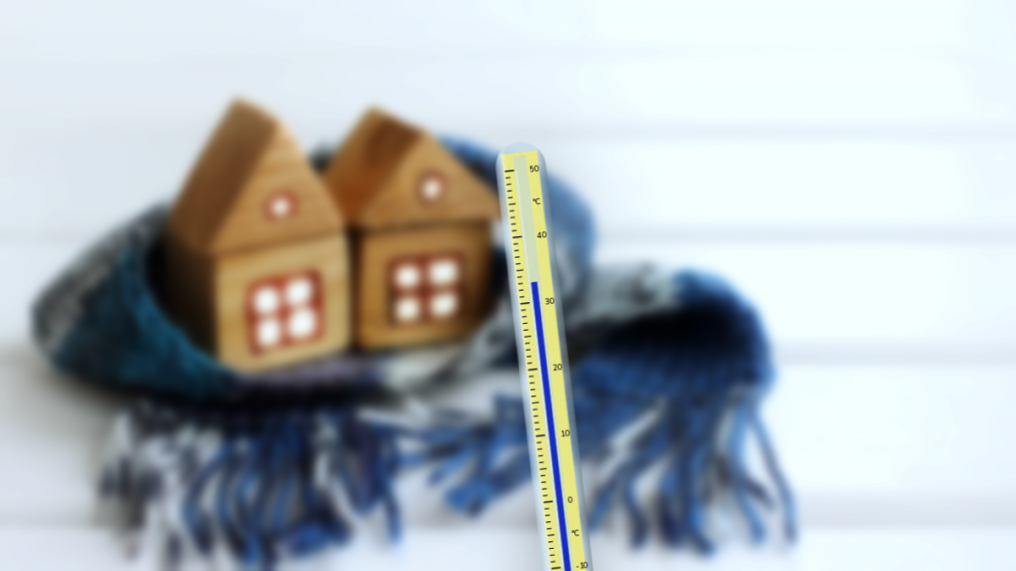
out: 33 °C
